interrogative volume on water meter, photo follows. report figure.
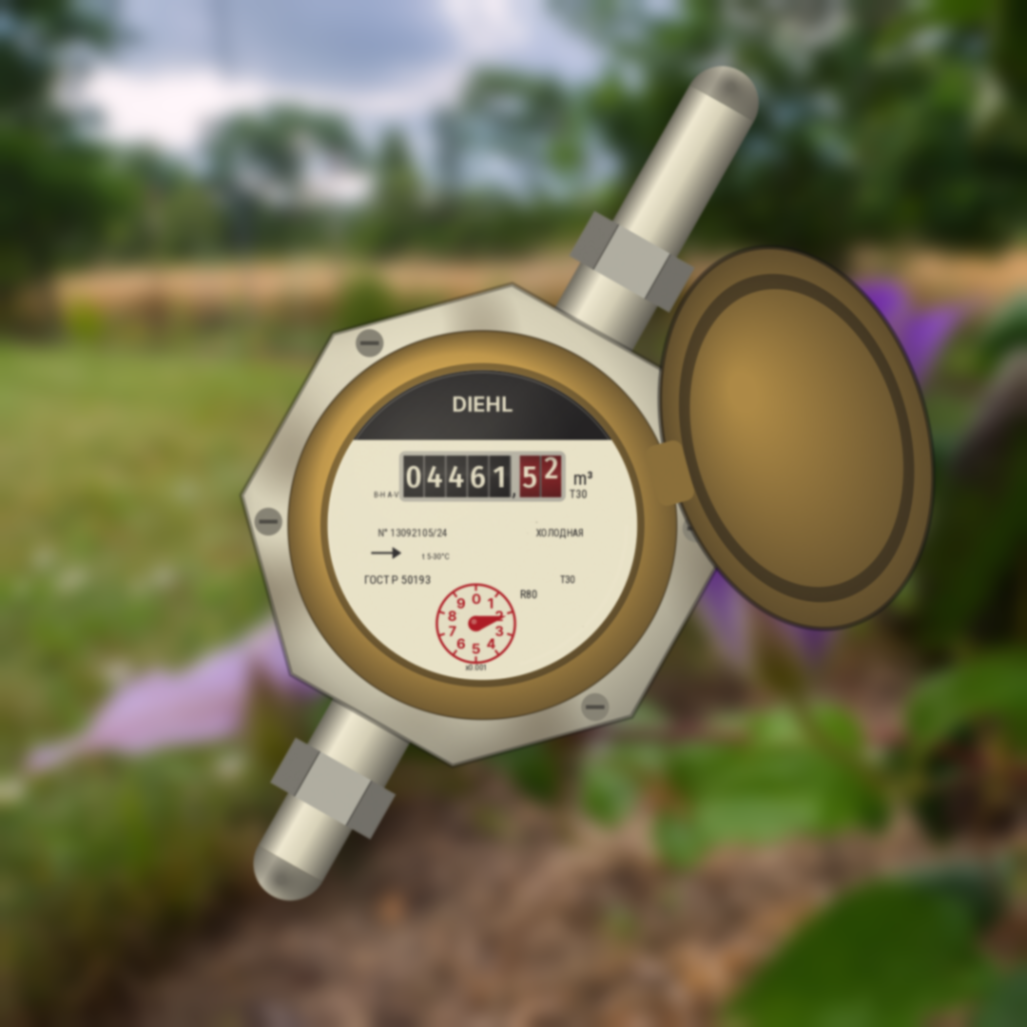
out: 4461.522 m³
